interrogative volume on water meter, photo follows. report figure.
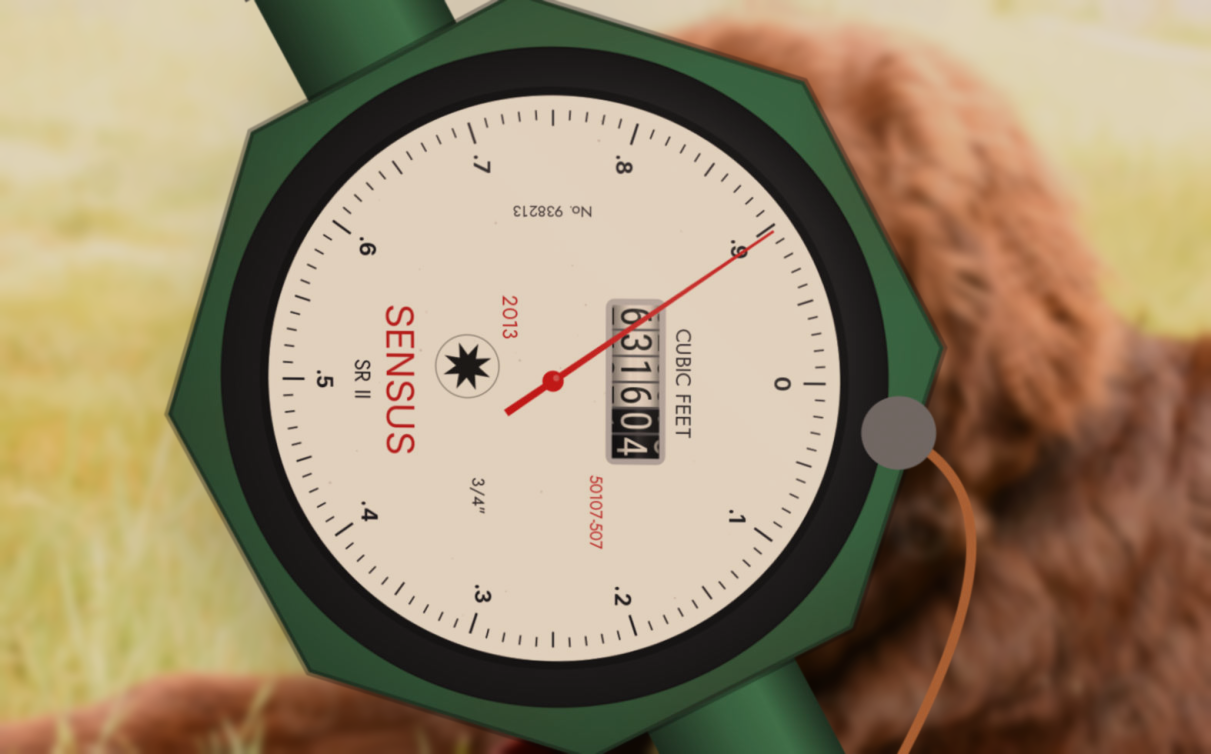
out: 631603.90 ft³
